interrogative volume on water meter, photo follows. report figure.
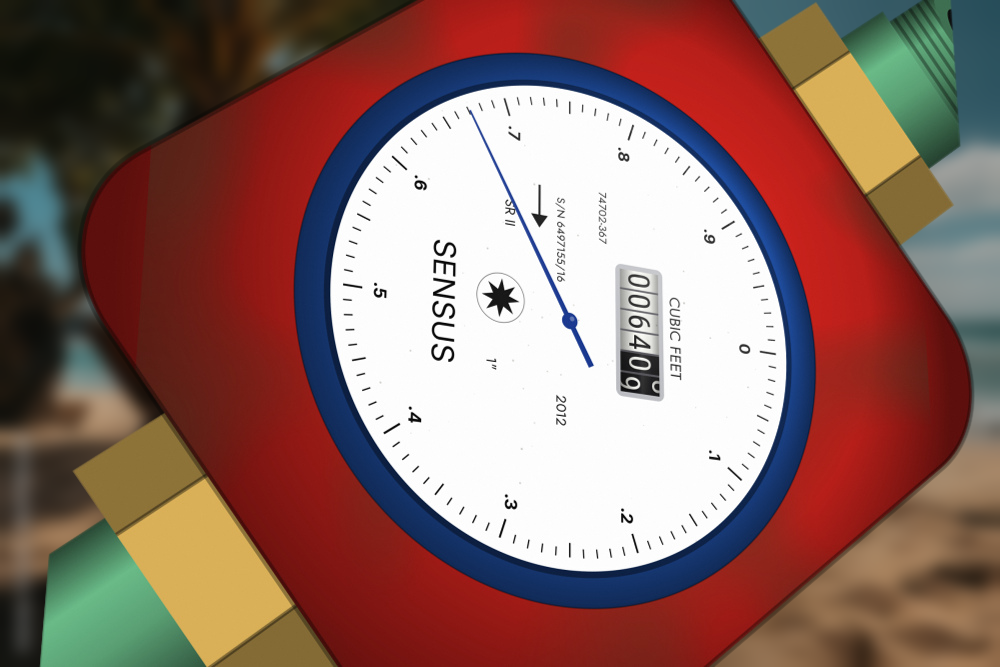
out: 6408.67 ft³
